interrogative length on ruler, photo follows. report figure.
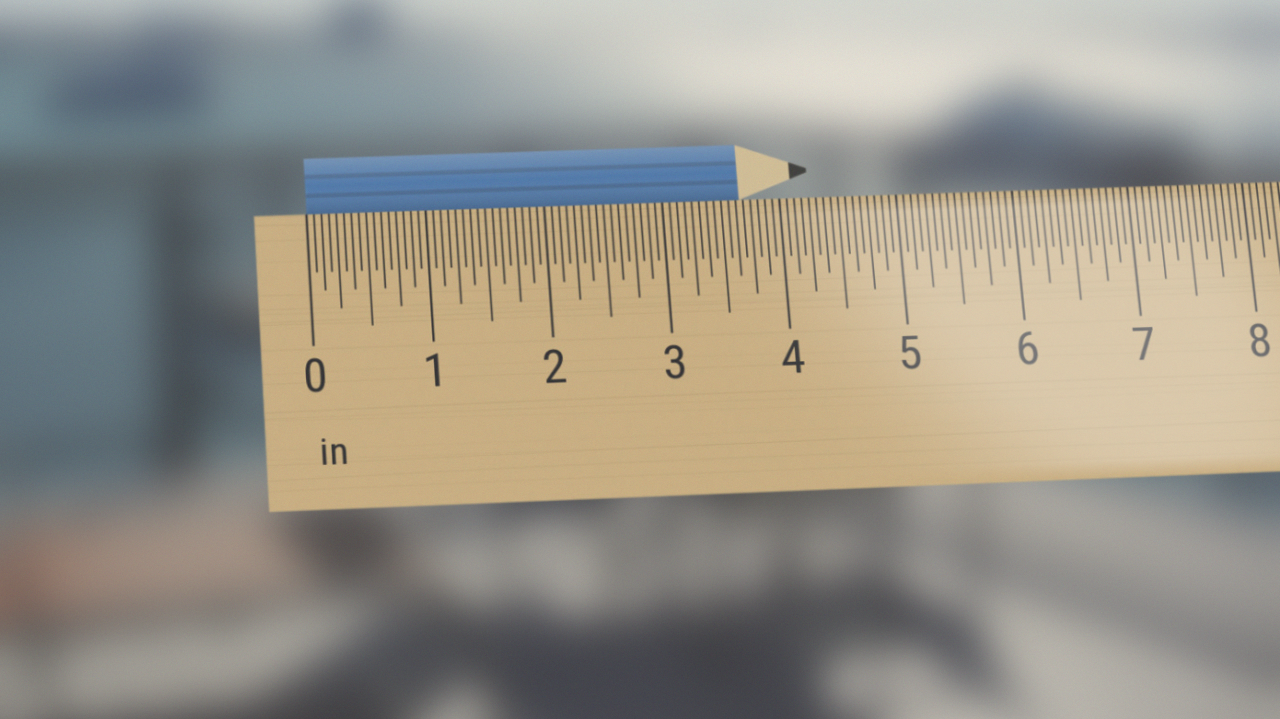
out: 4.25 in
